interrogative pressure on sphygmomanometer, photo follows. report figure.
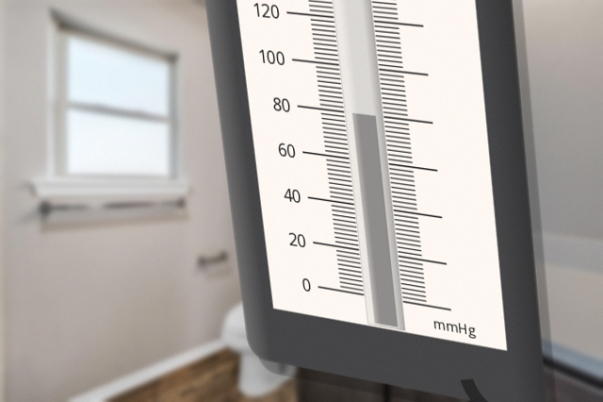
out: 80 mmHg
